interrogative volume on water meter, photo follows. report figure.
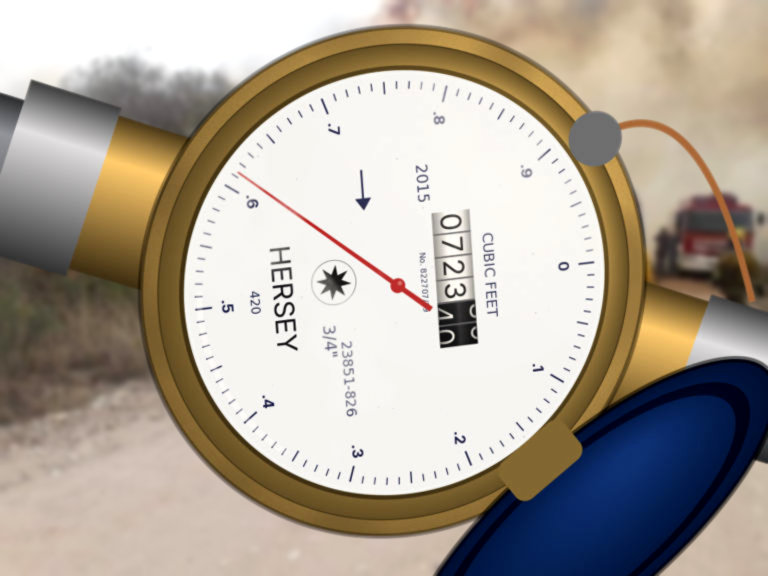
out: 72339.61 ft³
